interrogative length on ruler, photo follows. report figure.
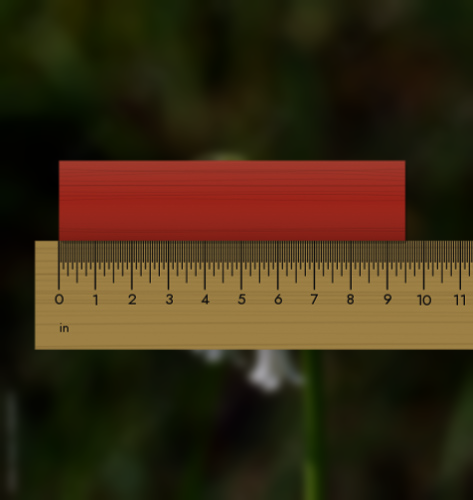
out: 9.5 in
